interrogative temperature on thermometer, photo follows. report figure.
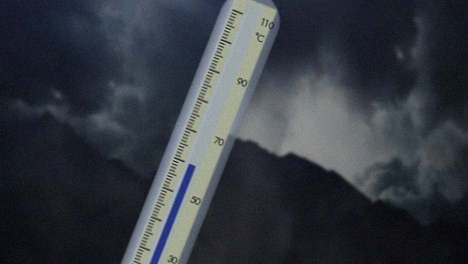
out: 60 °C
